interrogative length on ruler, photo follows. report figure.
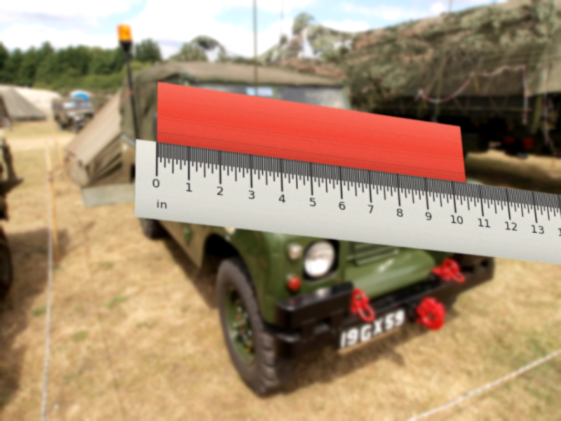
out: 10.5 in
